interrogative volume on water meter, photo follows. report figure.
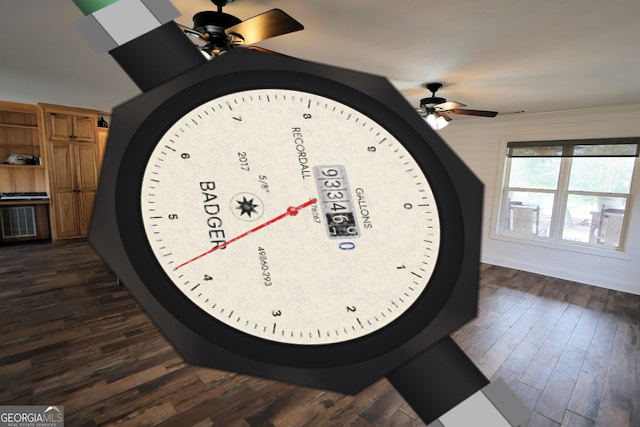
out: 9334664.3 gal
